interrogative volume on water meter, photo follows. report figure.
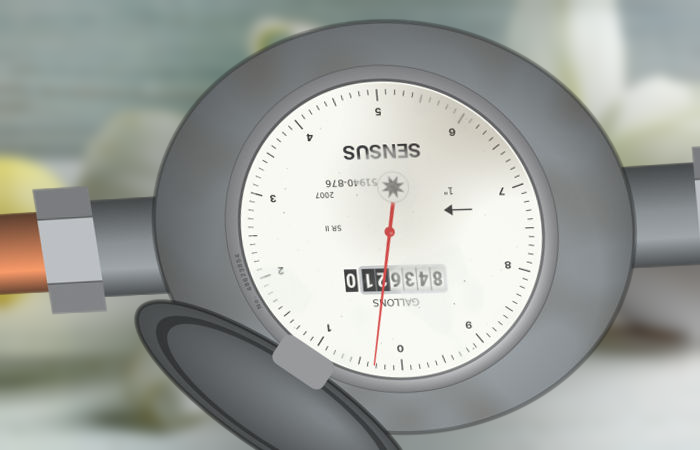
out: 8436210.3 gal
